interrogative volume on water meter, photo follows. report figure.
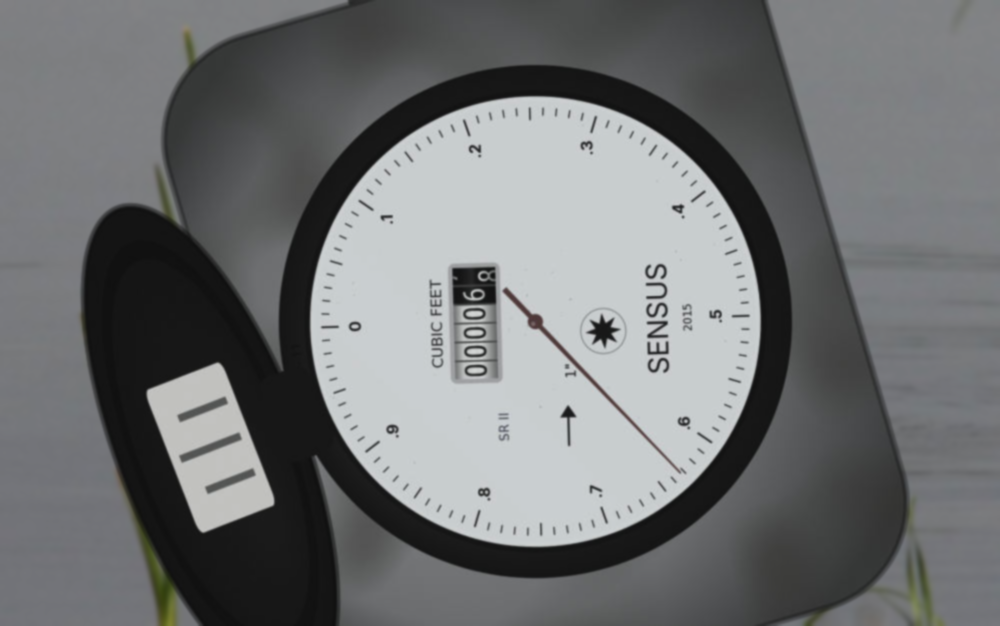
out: 67.63 ft³
